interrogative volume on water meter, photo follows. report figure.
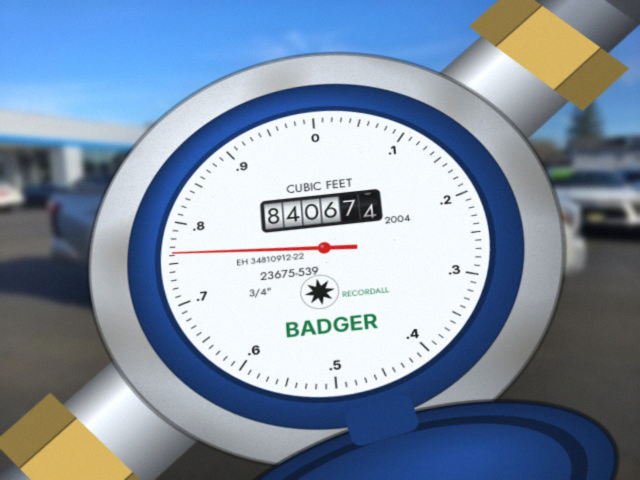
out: 840673.76 ft³
